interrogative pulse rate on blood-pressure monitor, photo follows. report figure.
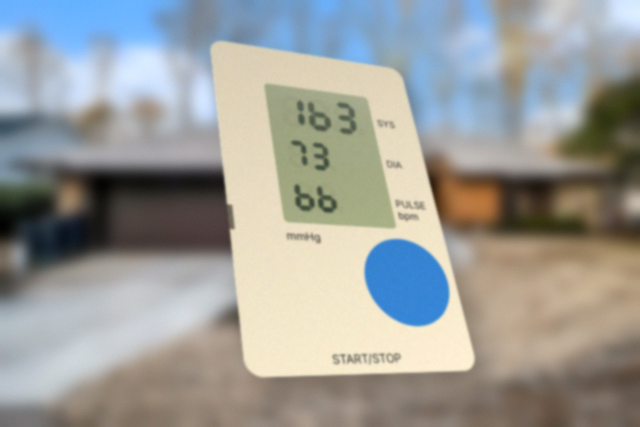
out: 66 bpm
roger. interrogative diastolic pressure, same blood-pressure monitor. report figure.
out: 73 mmHg
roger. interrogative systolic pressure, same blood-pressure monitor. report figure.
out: 163 mmHg
